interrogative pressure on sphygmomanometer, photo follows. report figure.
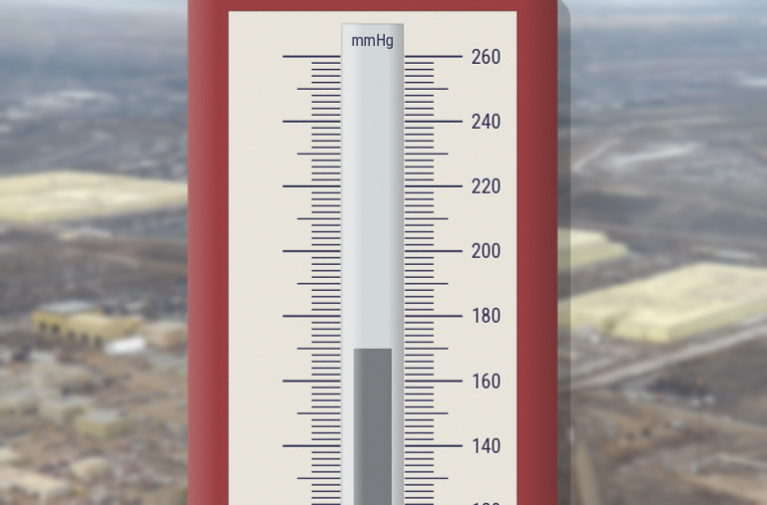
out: 170 mmHg
